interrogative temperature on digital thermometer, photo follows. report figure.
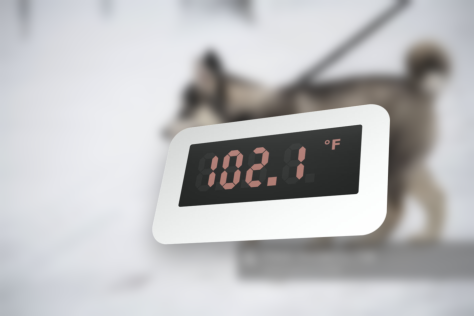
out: 102.1 °F
